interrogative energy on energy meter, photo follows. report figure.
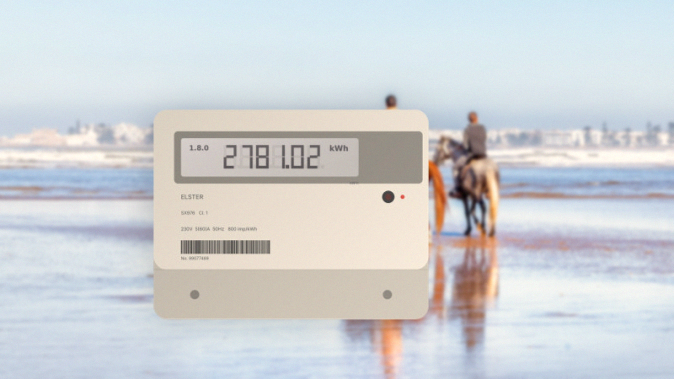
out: 2781.02 kWh
